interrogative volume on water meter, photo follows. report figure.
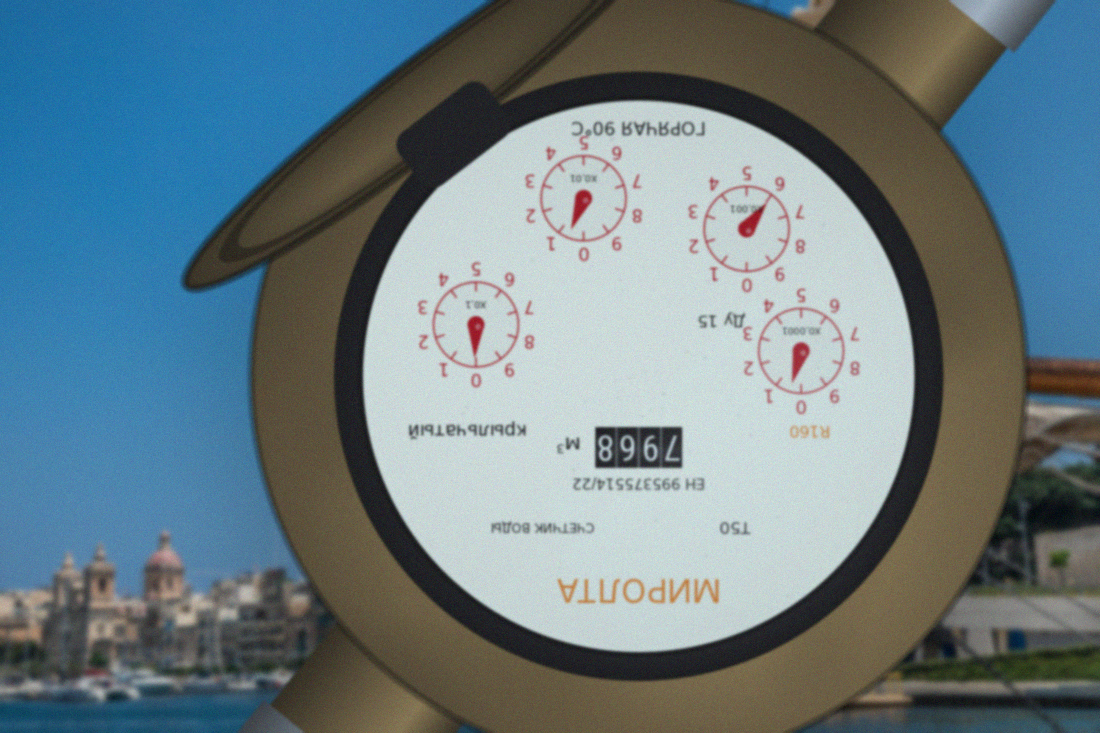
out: 7968.0060 m³
